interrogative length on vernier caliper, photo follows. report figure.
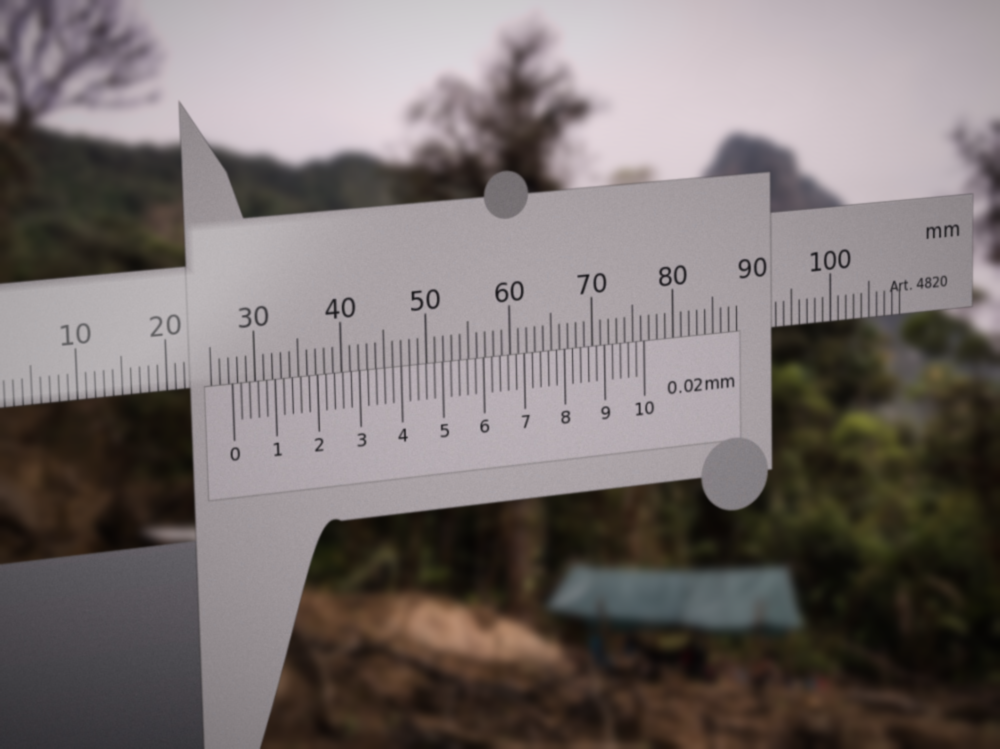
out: 27.4 mm
